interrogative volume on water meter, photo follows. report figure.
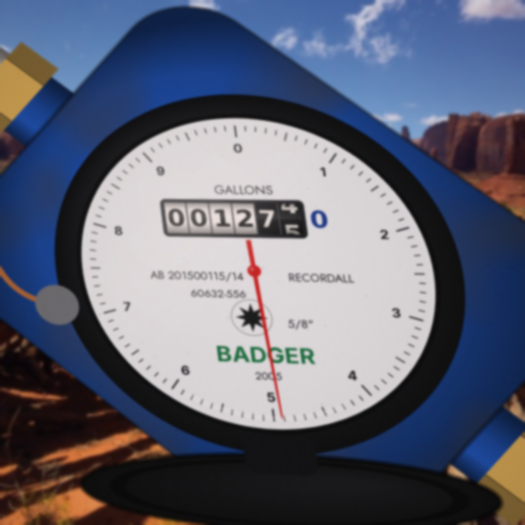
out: 12744.9 gal
